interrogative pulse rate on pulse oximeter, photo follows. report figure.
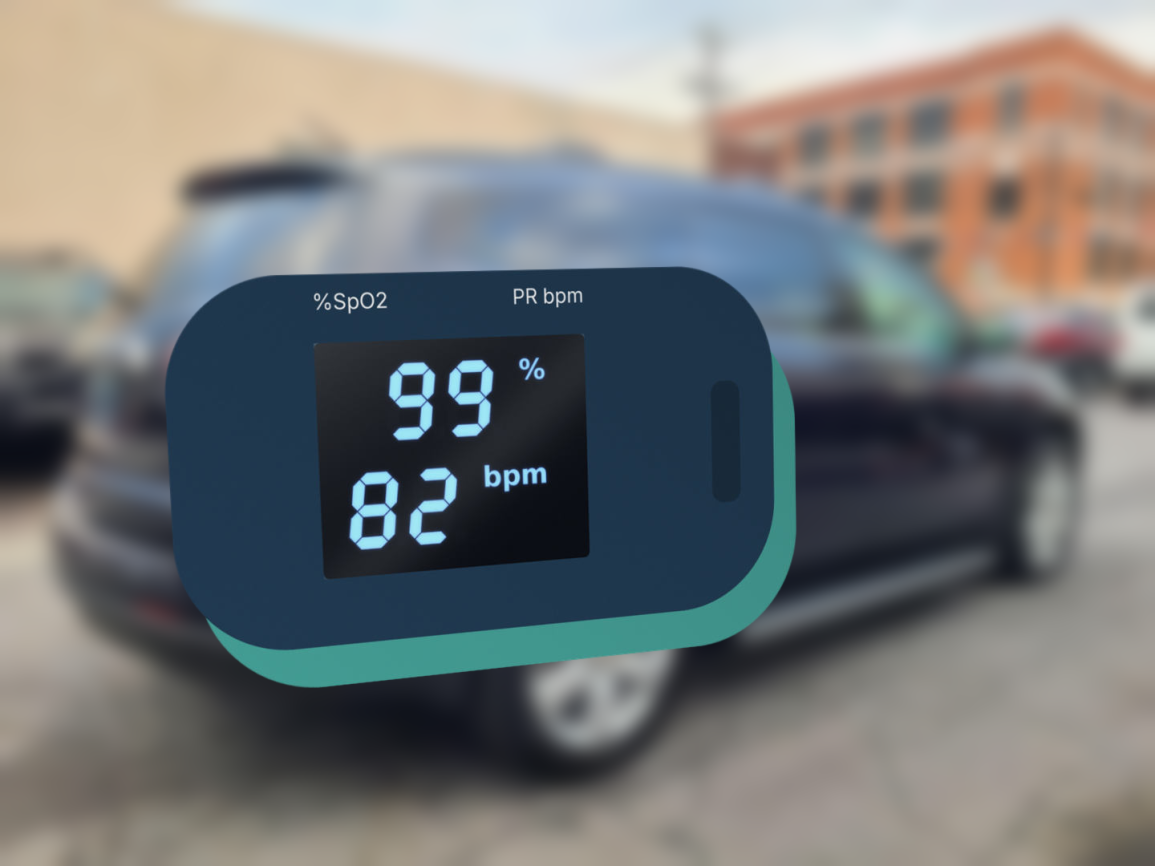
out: 82 bpm
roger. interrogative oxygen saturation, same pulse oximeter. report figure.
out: 99 %
